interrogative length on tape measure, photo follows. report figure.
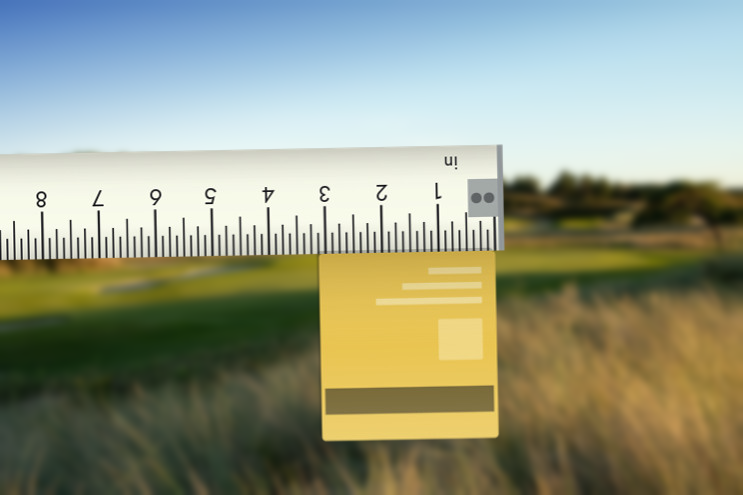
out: 3.125 in
